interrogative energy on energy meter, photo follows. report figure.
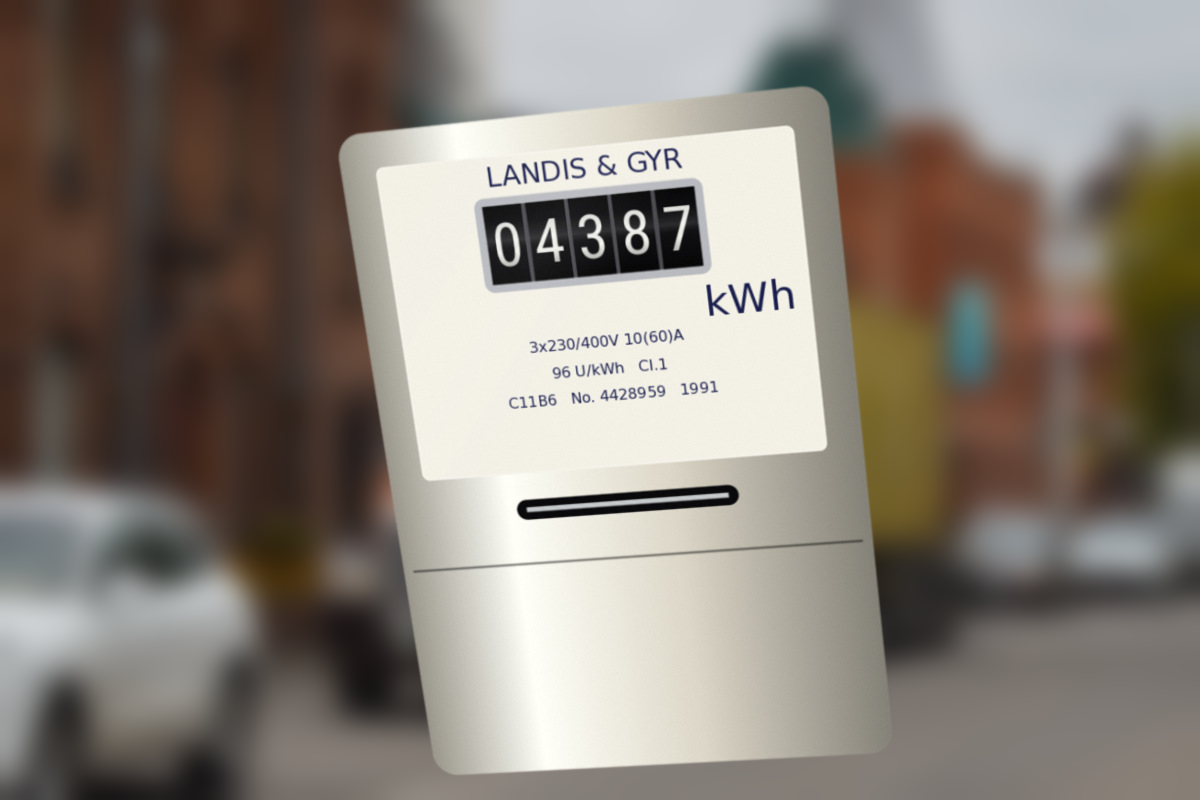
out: 4387 kWh
